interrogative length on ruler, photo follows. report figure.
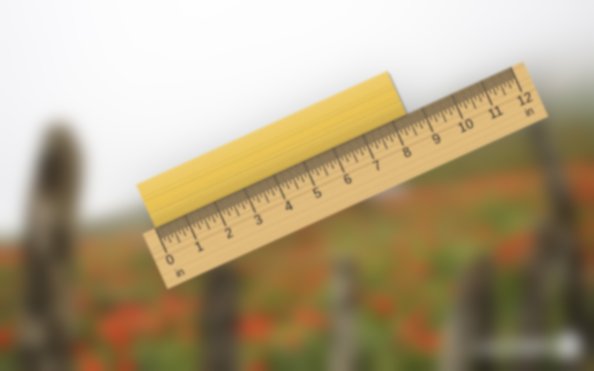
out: 8.5 in
